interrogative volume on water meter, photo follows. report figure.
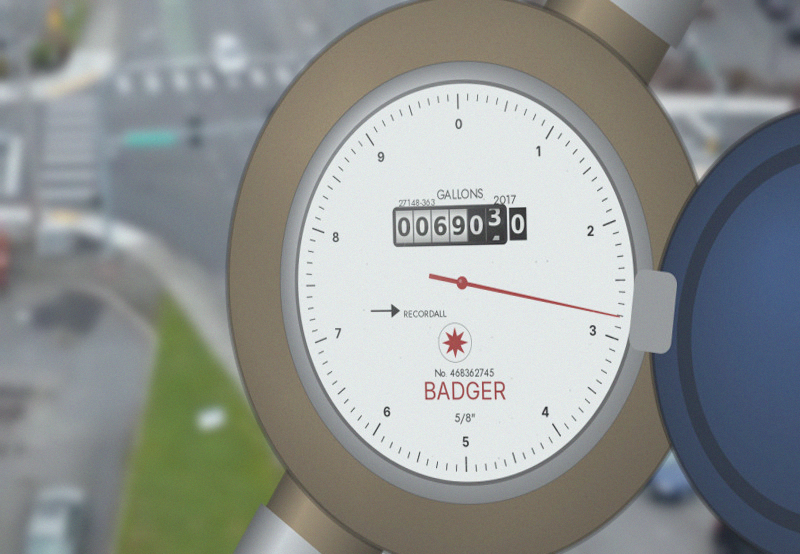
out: 69032.8 gal
